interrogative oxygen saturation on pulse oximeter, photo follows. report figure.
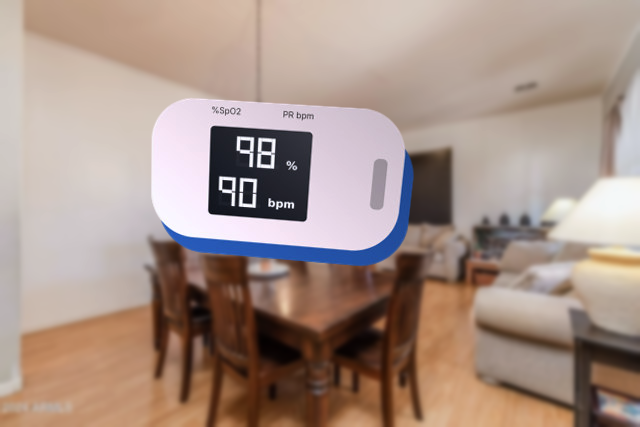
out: 98 %
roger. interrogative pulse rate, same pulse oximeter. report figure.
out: 90 bpm
